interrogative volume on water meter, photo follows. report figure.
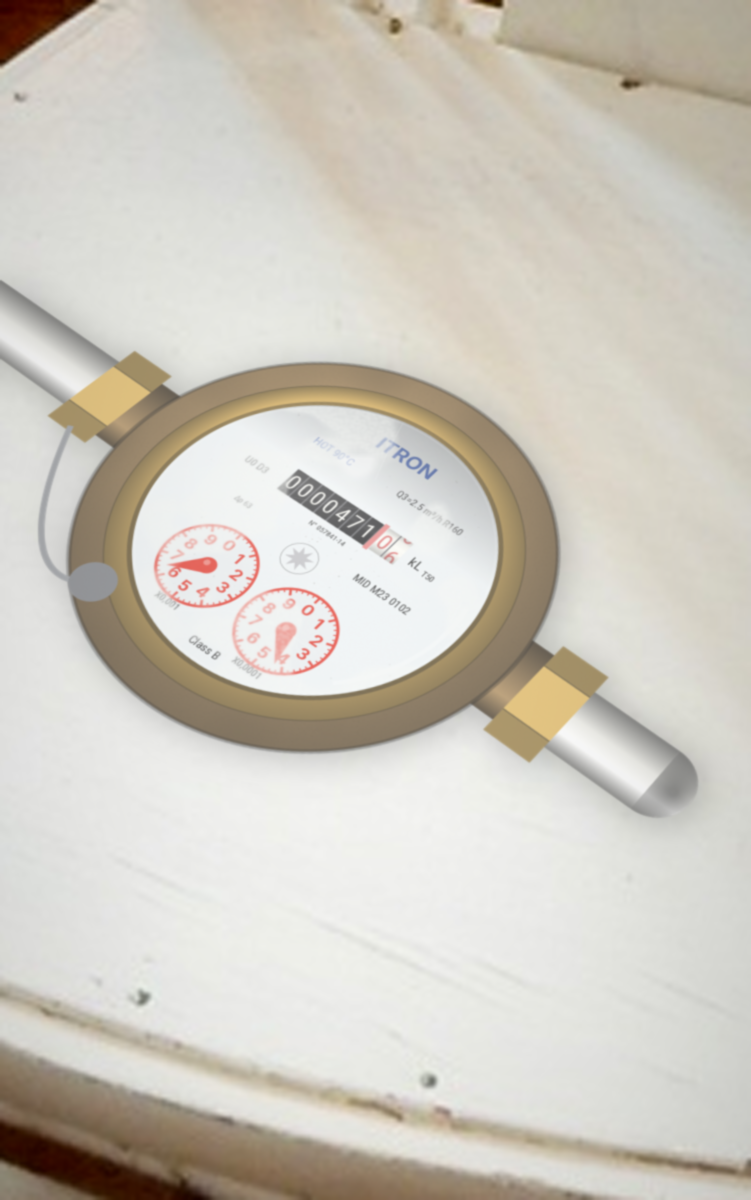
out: 471.0564 kL
